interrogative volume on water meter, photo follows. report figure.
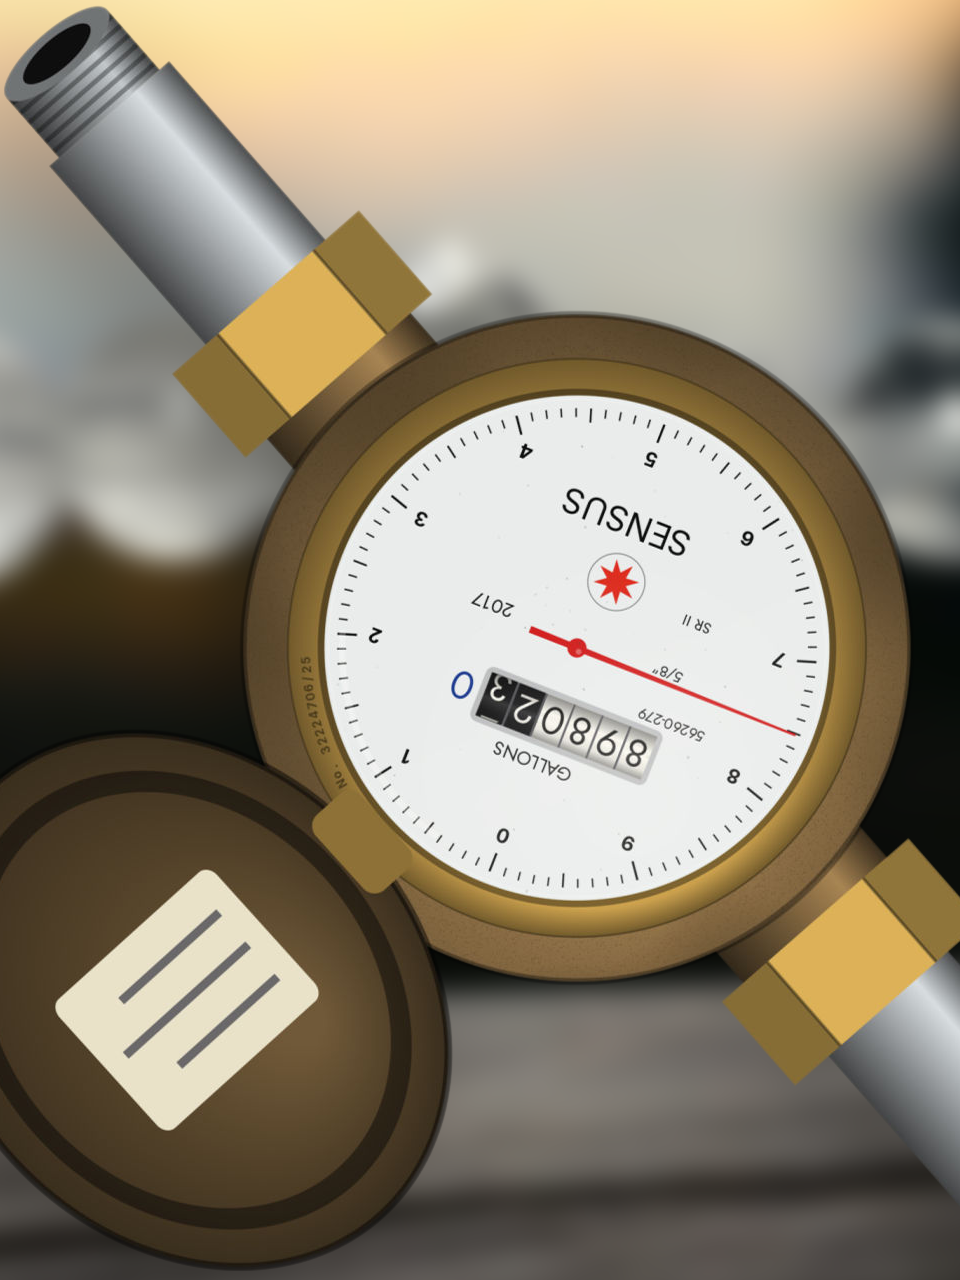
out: 8980227.5 gal
